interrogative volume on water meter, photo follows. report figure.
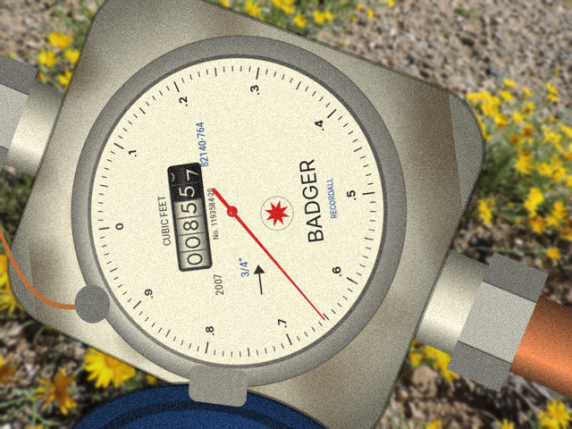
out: 8556.65 ft³
